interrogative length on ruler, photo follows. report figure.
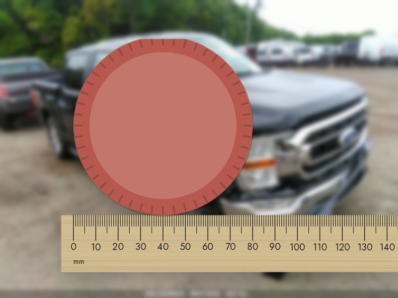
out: 80 mm
